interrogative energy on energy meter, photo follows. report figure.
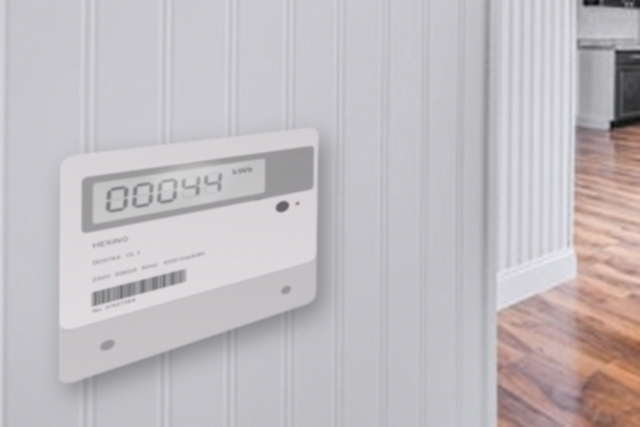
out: 44 kWh
